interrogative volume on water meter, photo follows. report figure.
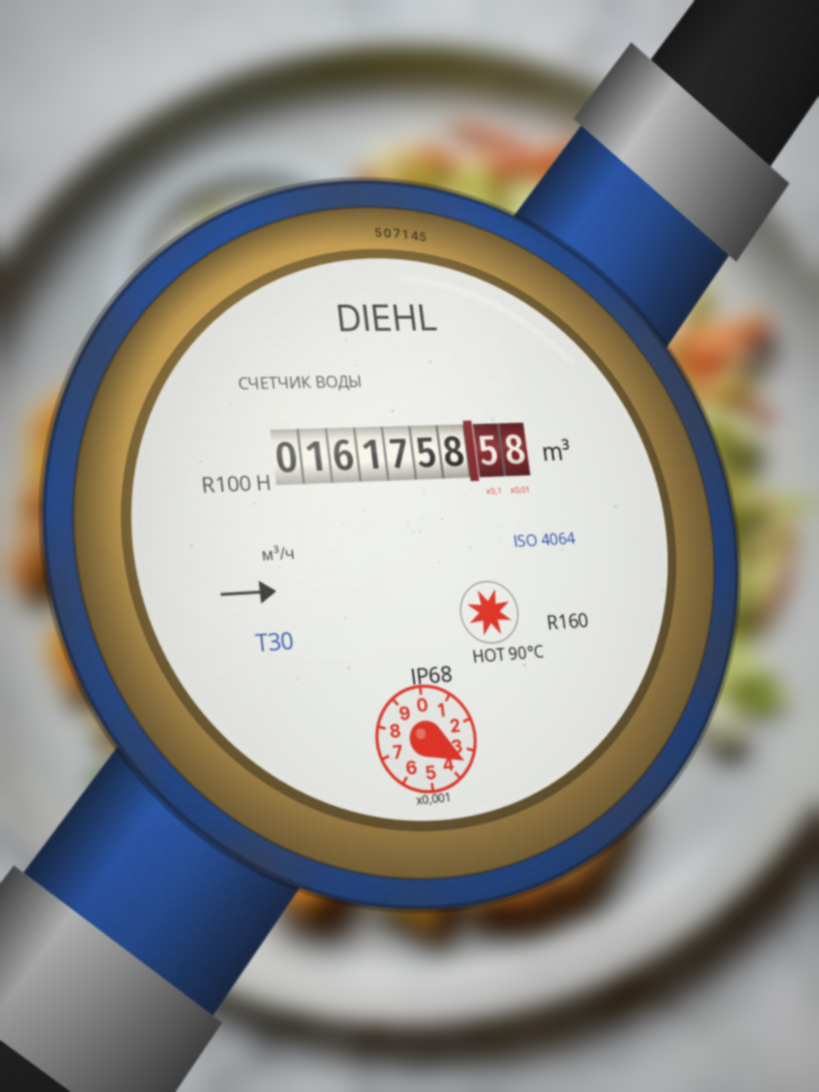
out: 161758.583 m³
